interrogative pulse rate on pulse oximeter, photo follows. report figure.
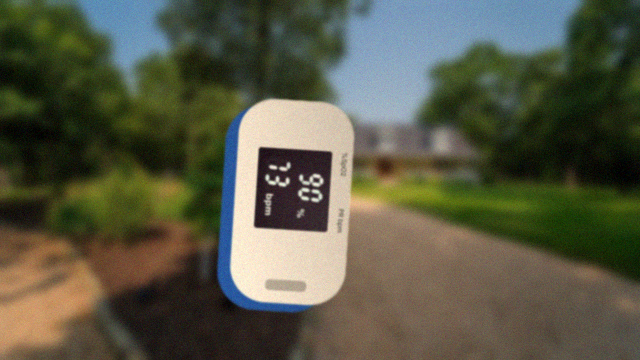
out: 73 bpm
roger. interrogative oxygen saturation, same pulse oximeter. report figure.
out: 90 %
